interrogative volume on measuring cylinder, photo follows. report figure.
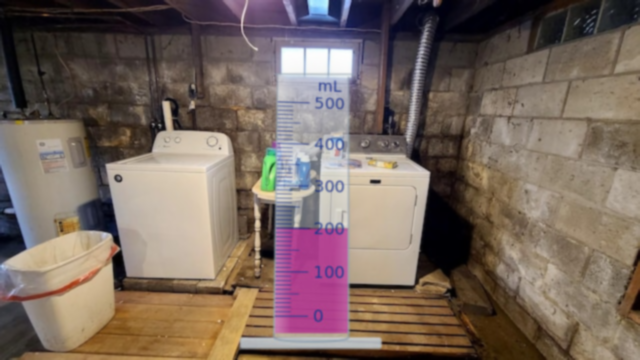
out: 200 mL
